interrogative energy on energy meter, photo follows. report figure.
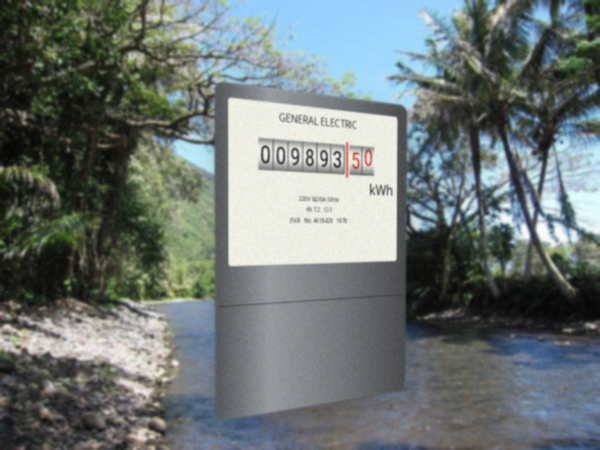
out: 9893.50 kWh
